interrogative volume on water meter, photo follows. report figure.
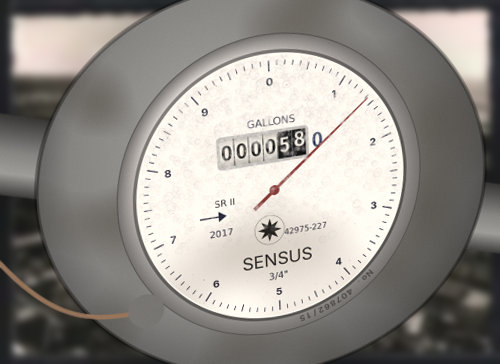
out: 581.4 gal
